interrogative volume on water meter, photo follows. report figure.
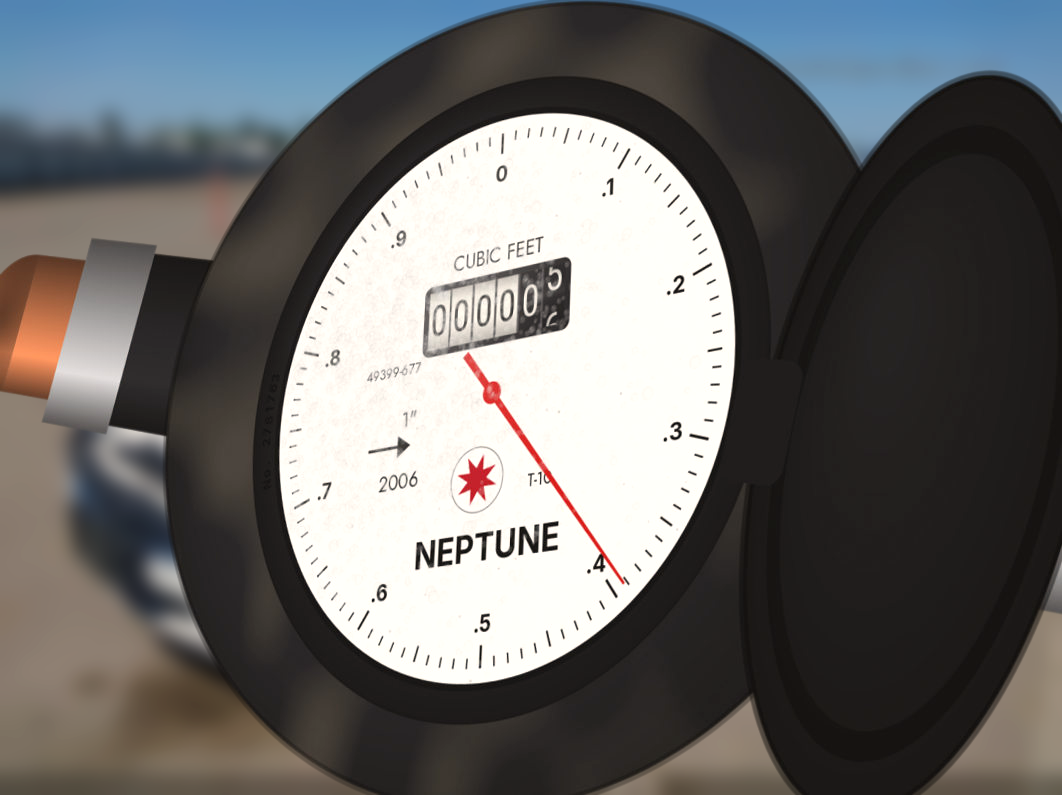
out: 5.39 ft³
